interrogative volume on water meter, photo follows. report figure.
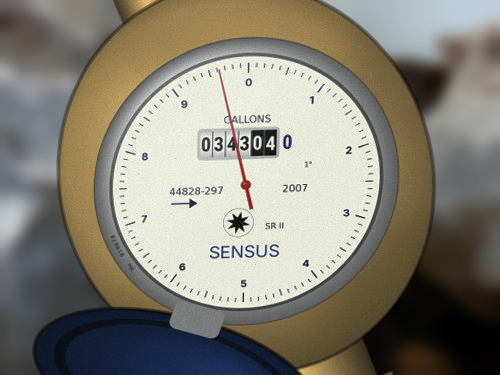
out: 343039.6 gal
